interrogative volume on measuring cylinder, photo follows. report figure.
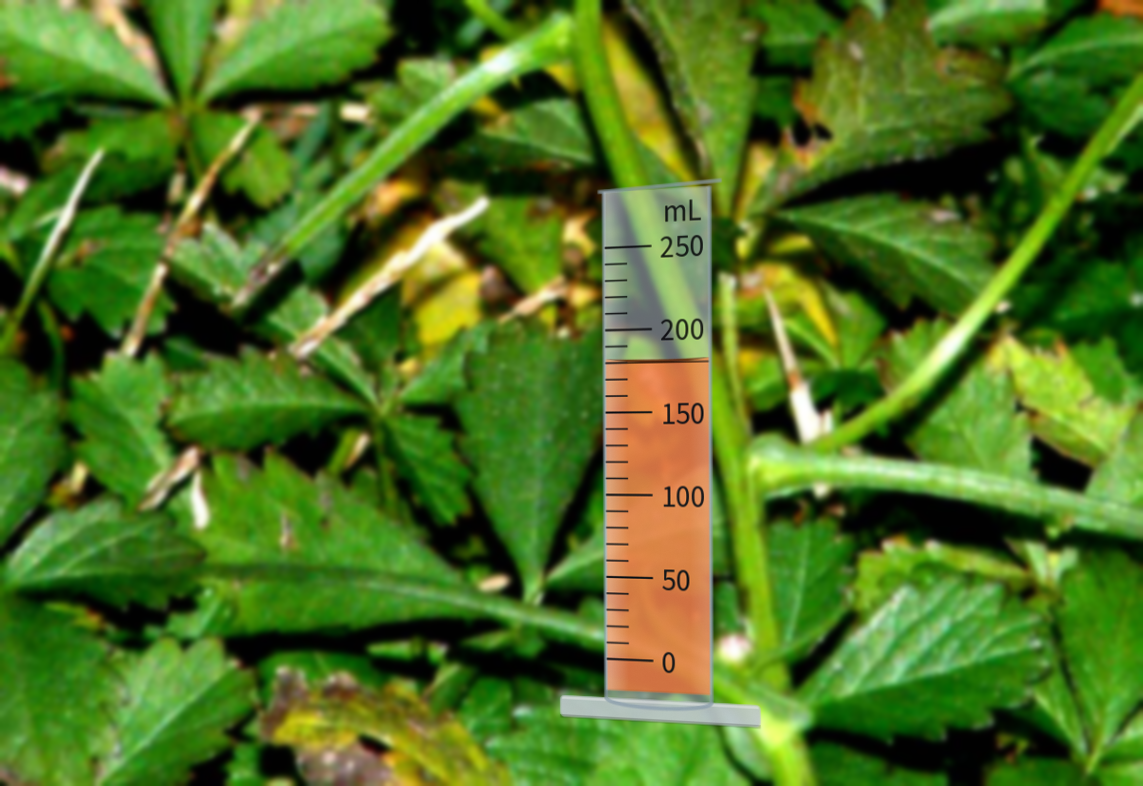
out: 180 mL
